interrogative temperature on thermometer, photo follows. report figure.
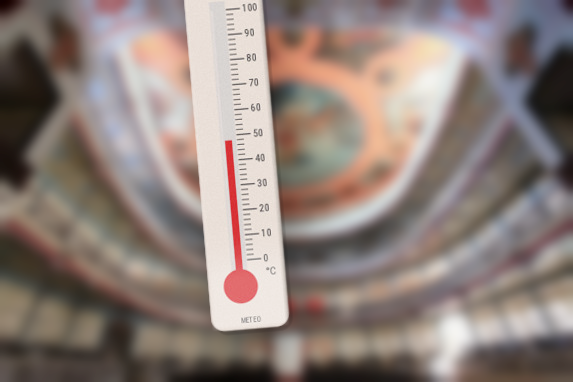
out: 48 °C
